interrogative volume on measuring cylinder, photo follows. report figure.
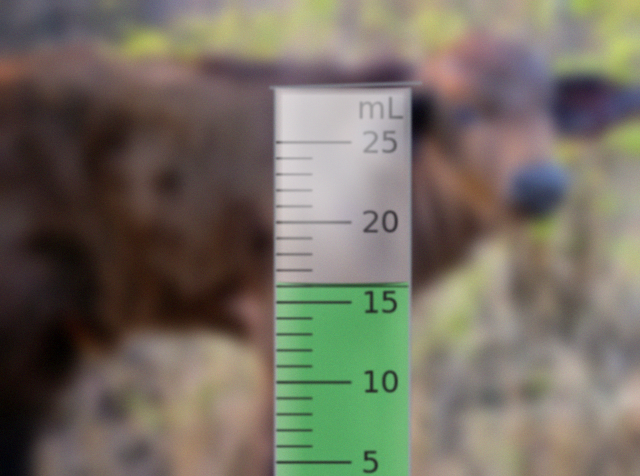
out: 16 mL
